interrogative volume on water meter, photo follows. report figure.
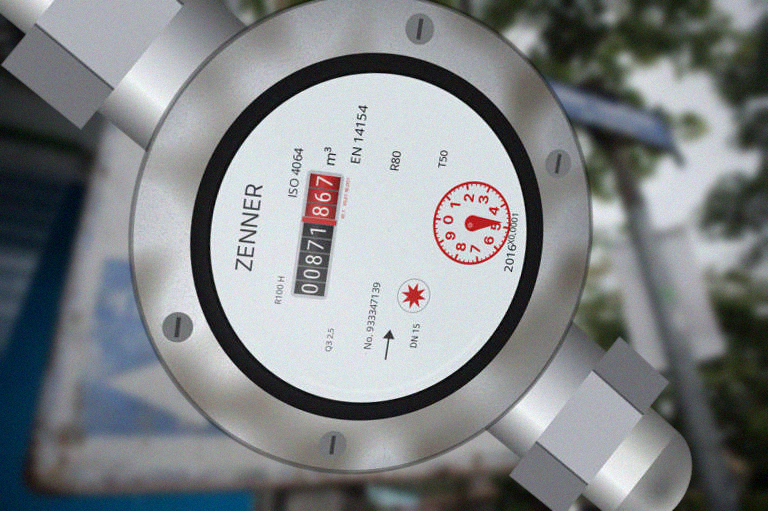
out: 871.8674 m³
